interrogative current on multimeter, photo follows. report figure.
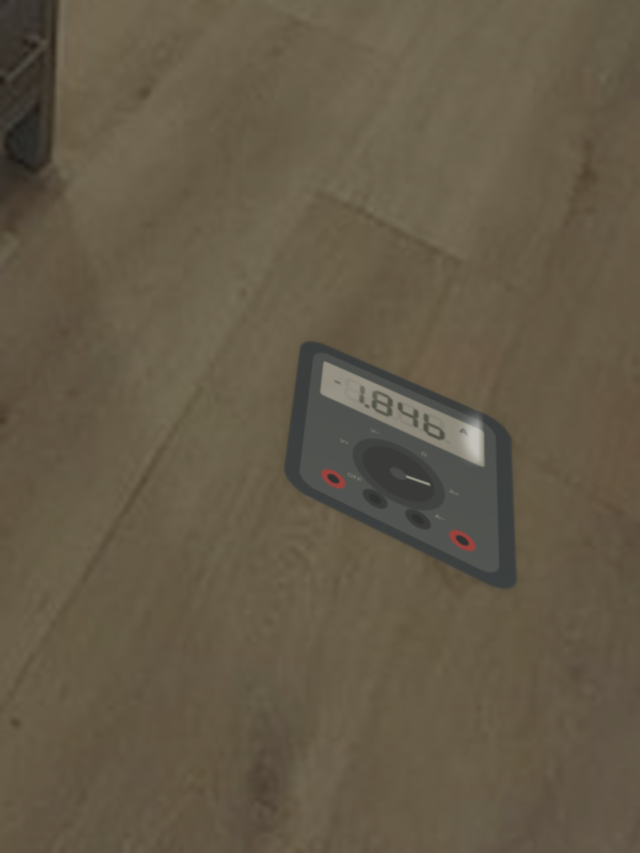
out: -1.846 A
